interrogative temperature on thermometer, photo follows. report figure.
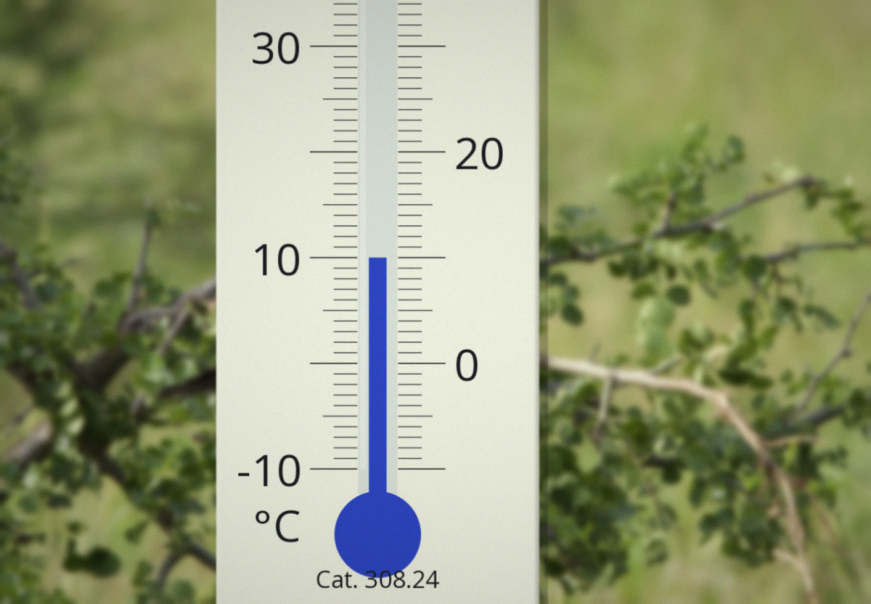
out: 10 °C
